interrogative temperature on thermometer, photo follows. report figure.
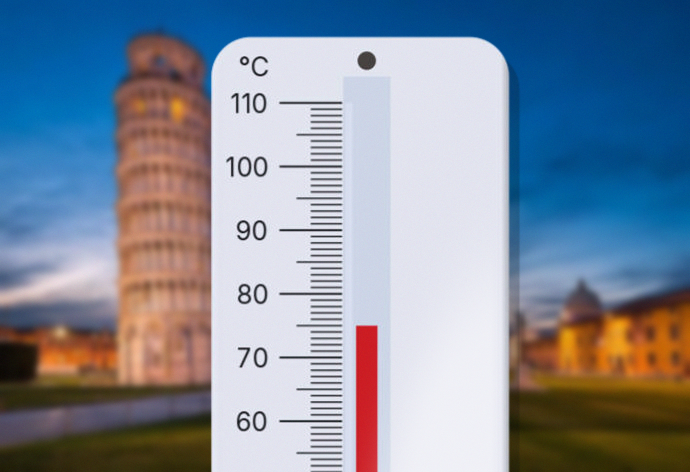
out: 75 °C
